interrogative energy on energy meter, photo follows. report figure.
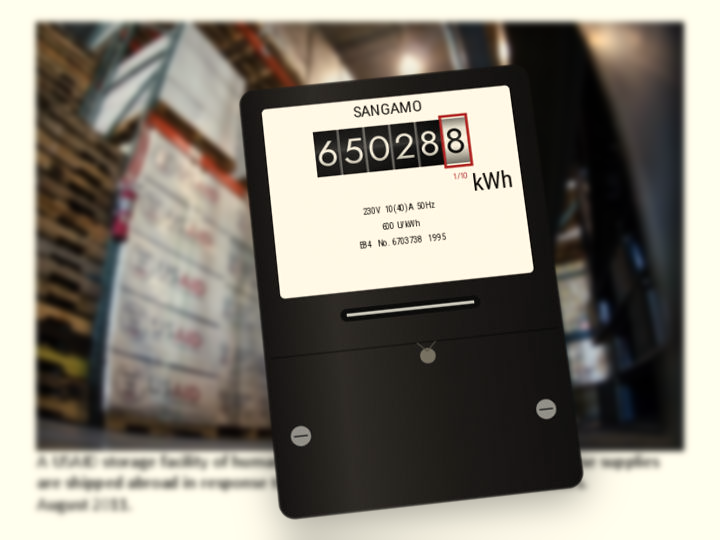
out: 65028.8 kWh
